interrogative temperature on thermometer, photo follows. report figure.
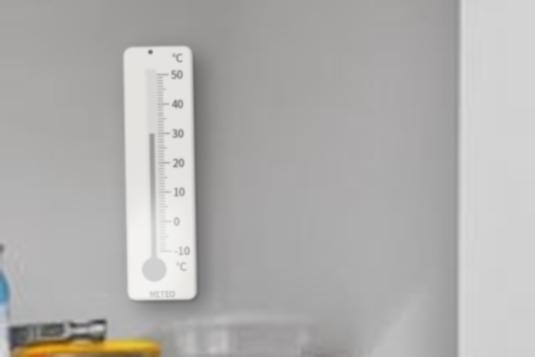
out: 30 °C
